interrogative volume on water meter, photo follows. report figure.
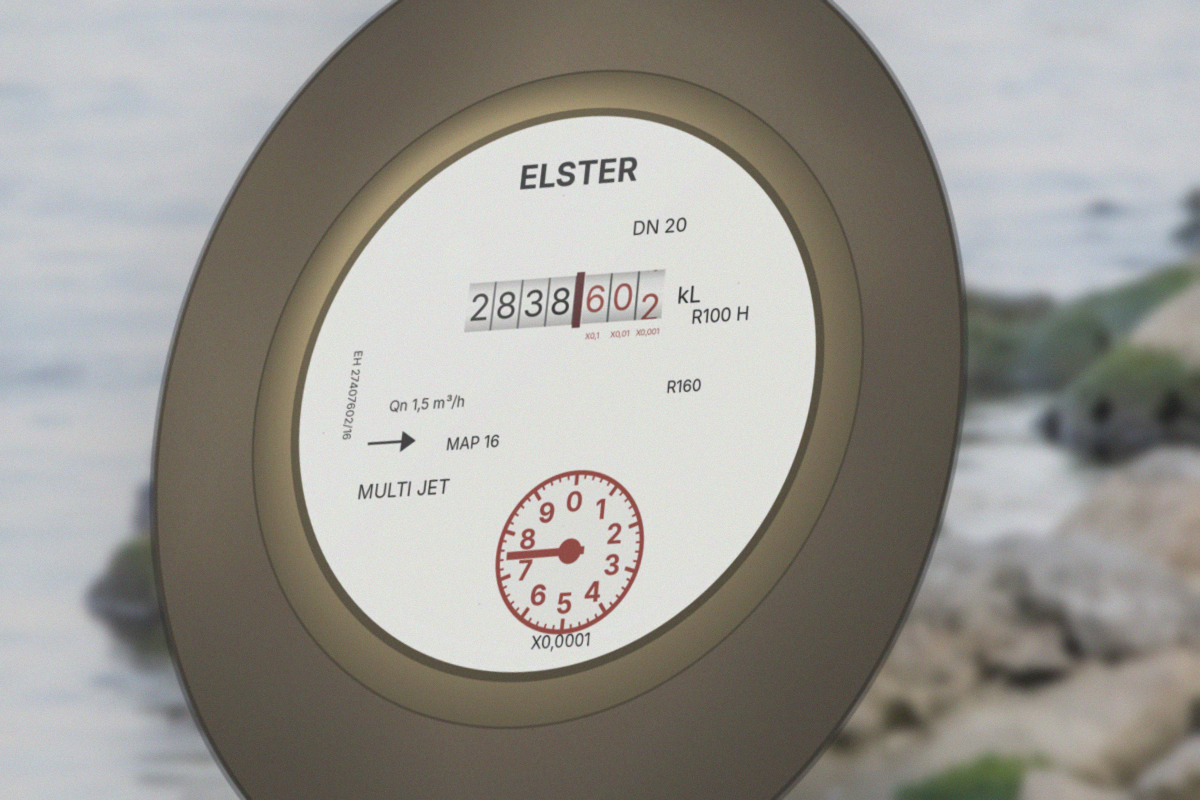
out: 2838.6017 kL
